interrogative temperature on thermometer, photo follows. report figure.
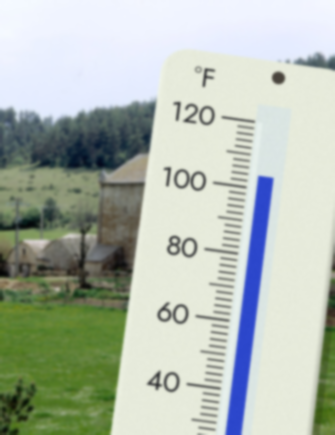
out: 104 °F
